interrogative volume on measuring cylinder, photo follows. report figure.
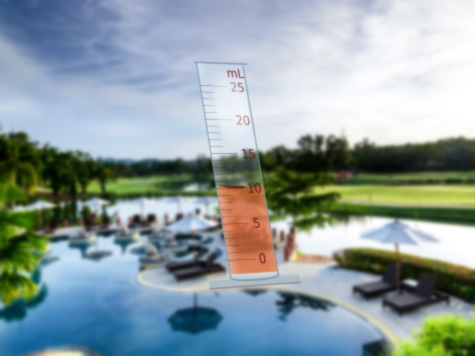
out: 10 mL
